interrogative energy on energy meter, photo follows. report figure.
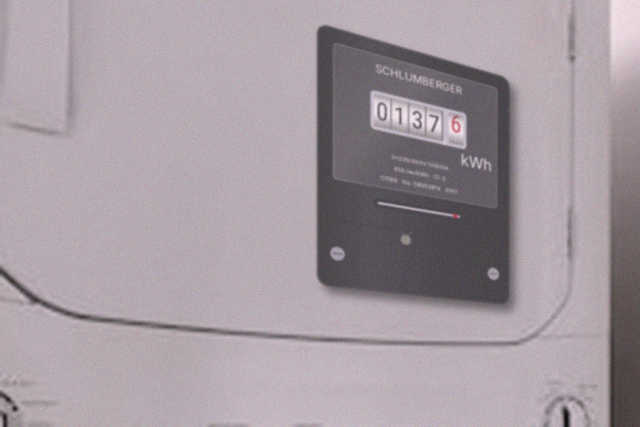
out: 137.6 kWh
